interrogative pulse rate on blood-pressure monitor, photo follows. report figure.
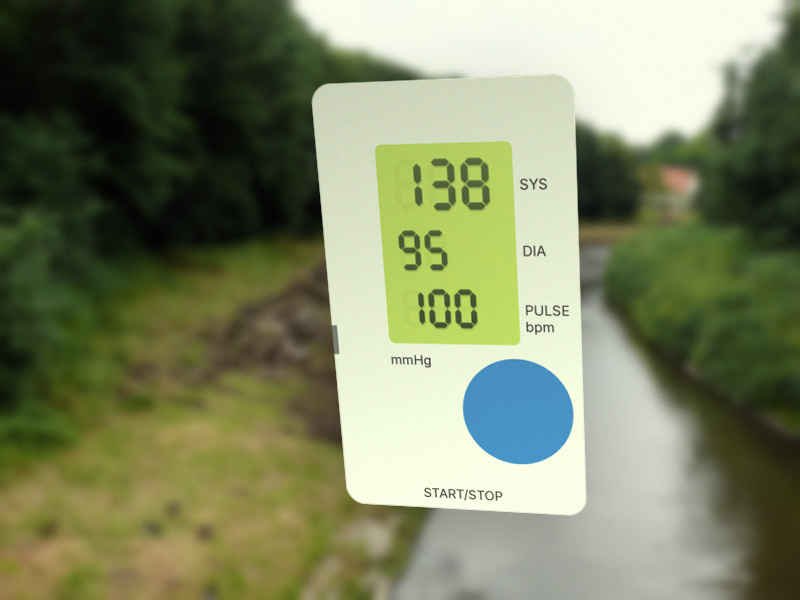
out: 100 bpm
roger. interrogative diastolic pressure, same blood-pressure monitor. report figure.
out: 95 mmHg
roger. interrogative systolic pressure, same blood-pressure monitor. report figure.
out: 138 mmHg
